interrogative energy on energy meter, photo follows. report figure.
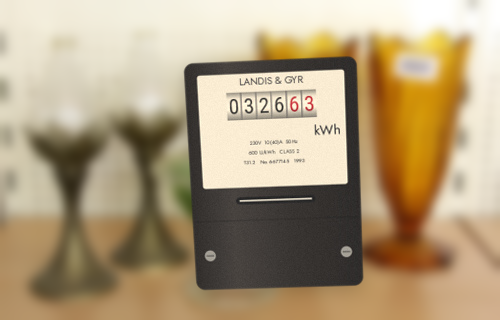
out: 326.63 kWh
